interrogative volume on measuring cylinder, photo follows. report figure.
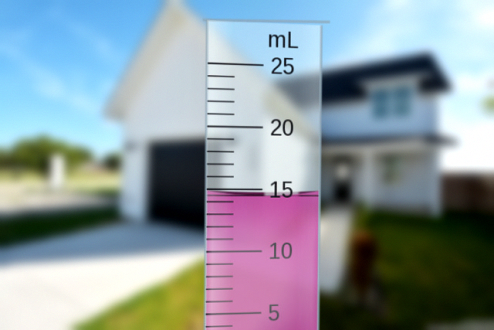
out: 14.5 mL
